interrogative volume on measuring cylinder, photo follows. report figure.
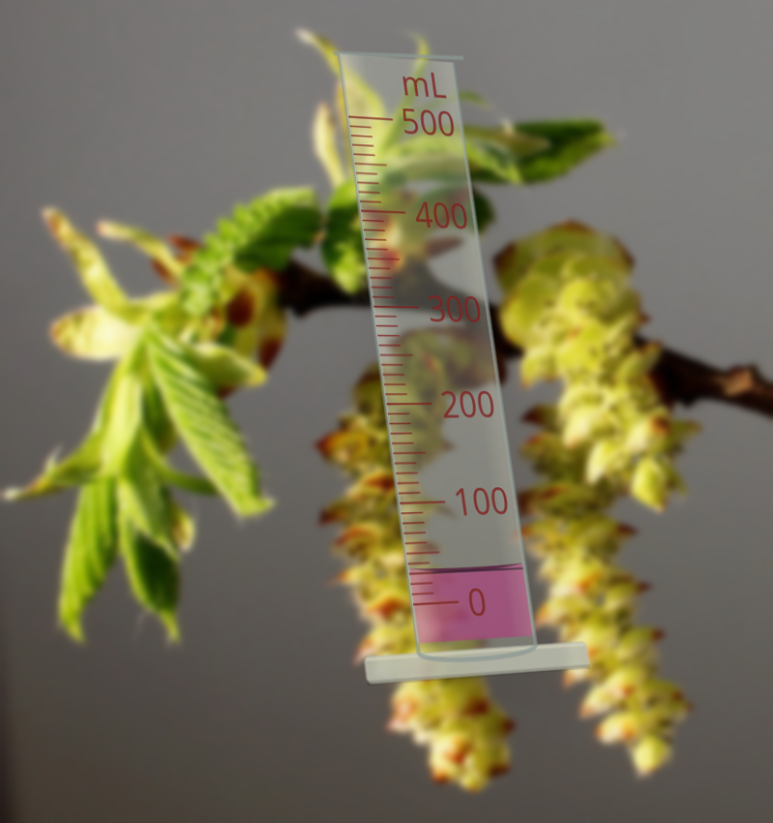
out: 30 mL
